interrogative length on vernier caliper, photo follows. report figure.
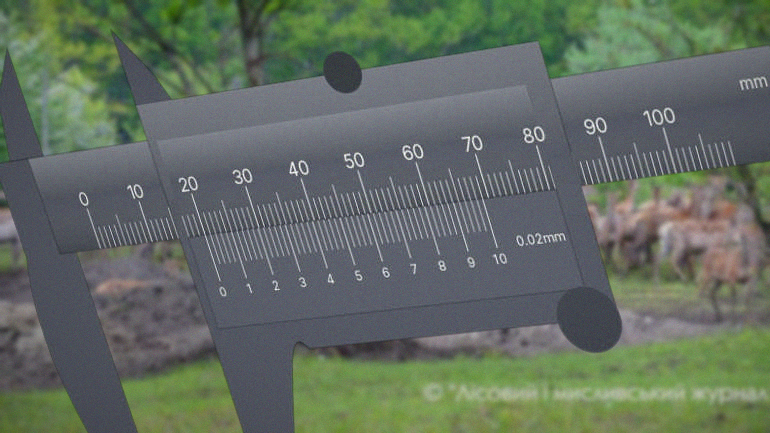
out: 20.0 mm
